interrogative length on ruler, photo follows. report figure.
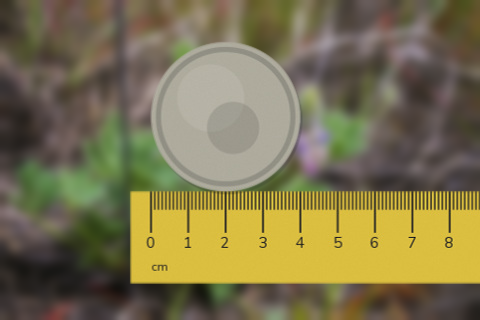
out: 4 cm
